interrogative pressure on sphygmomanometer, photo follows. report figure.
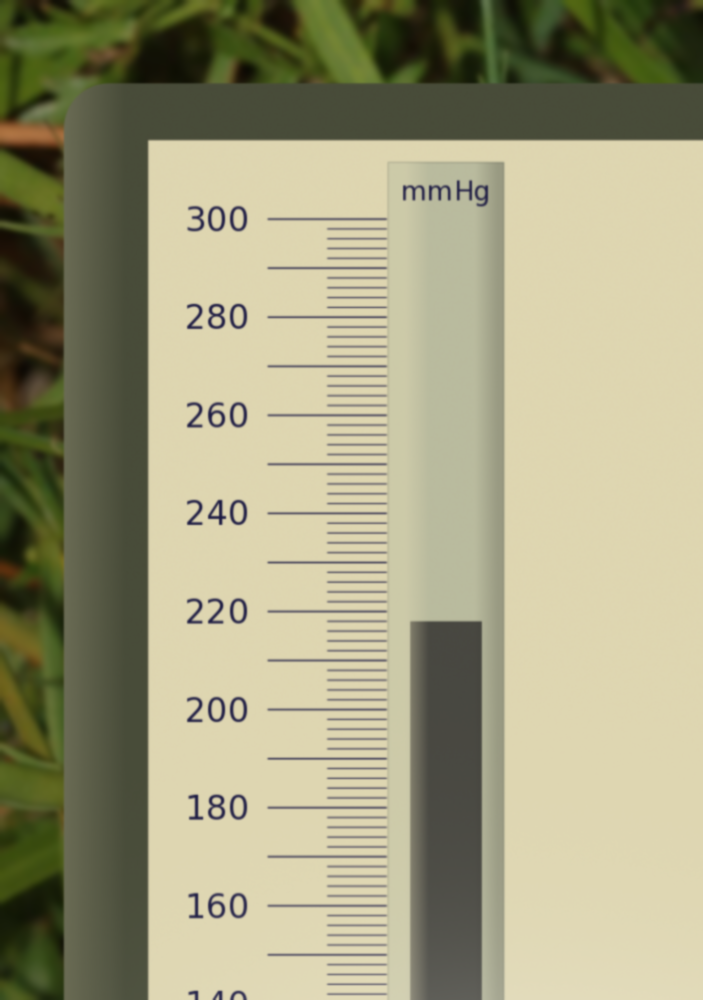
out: 218 mmHg
